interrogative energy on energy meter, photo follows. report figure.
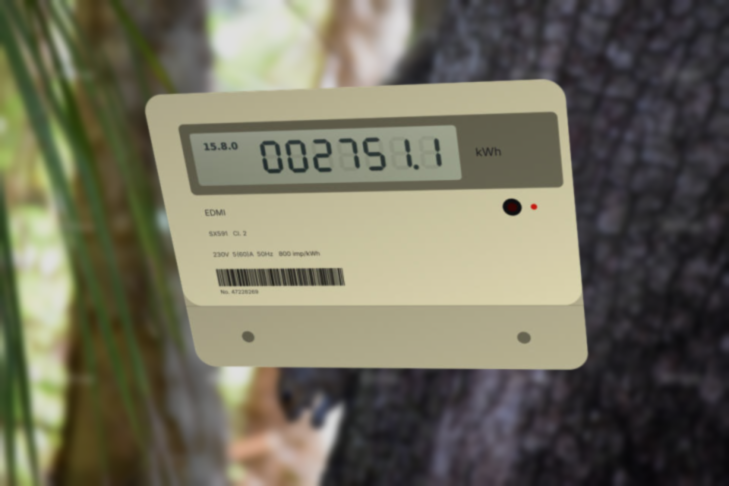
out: 2751.1 kWh
